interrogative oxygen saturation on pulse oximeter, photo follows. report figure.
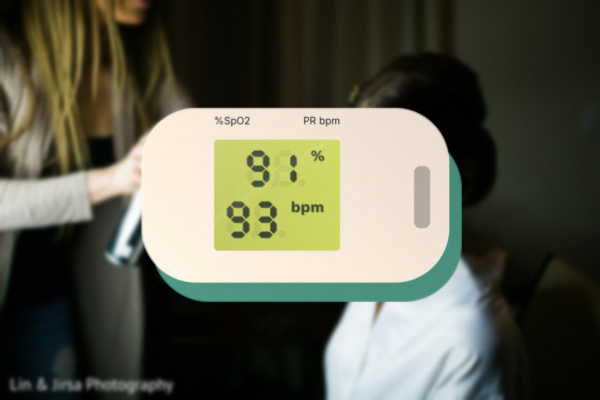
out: 91 %
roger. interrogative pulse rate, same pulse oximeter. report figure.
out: 93 bpm
